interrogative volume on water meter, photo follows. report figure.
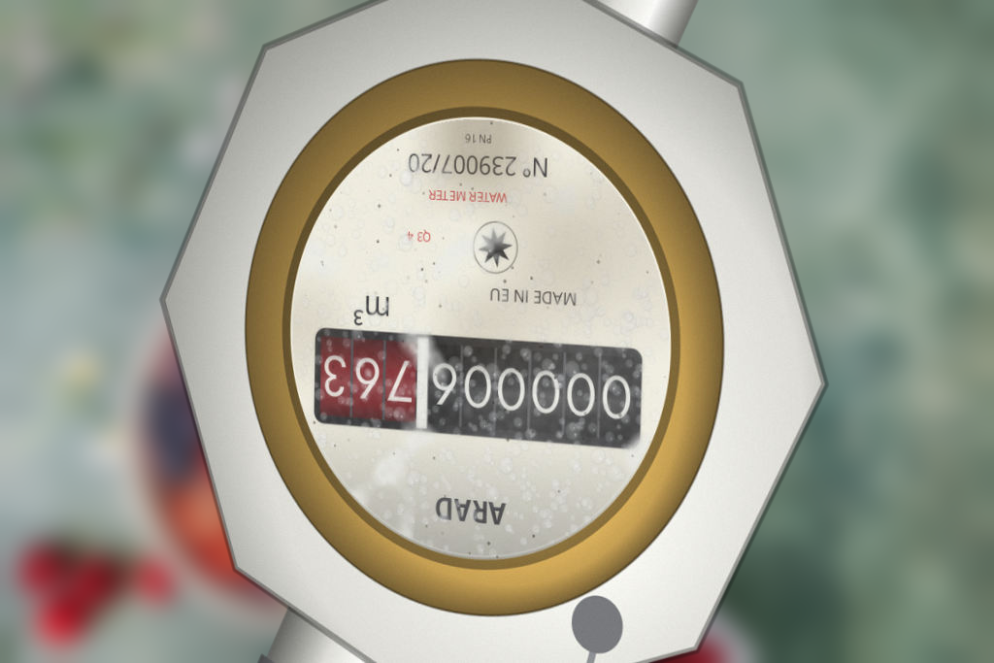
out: 6.763 m³
